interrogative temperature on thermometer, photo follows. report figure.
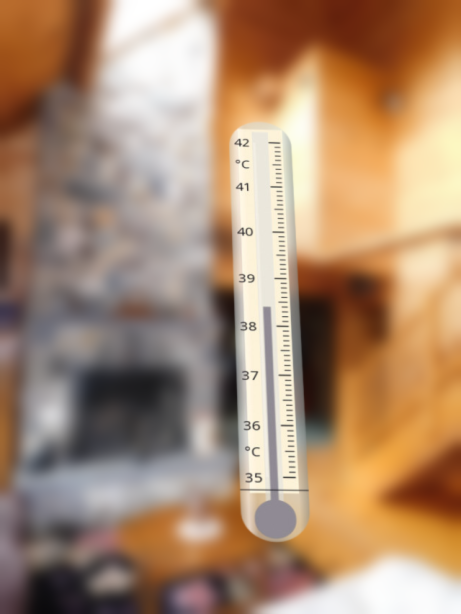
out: 38.4 °C
